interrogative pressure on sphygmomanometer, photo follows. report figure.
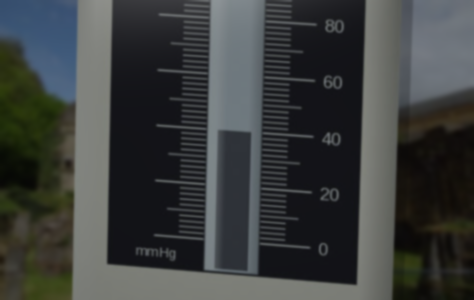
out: 40 mmHg
